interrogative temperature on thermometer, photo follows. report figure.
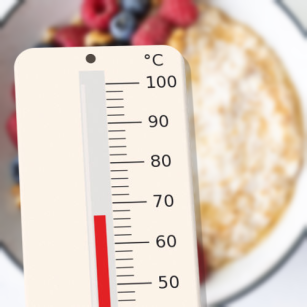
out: 67 °C
